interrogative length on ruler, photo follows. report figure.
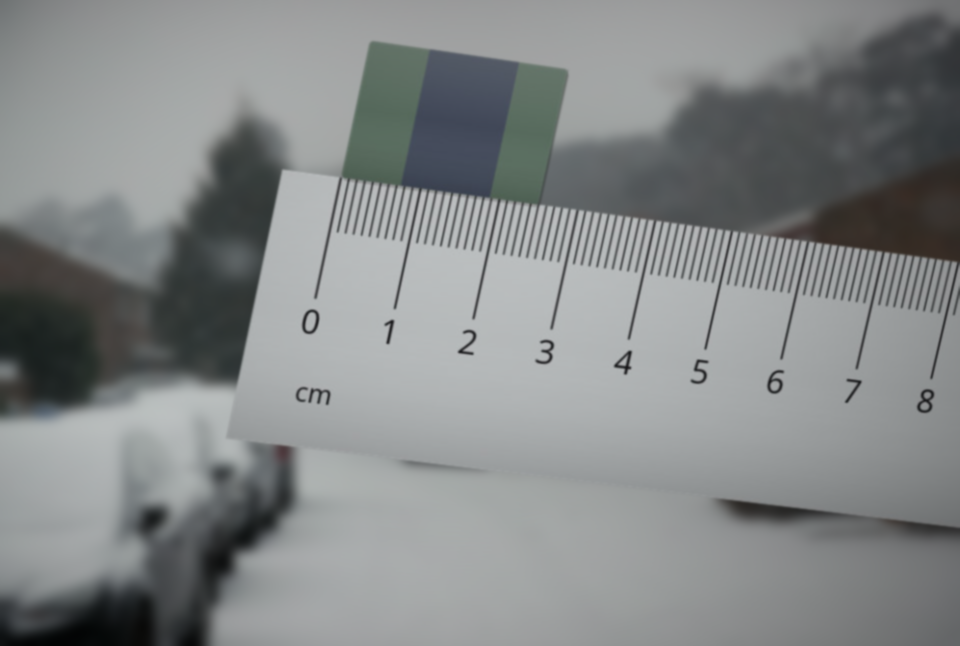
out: 2.5 cm
